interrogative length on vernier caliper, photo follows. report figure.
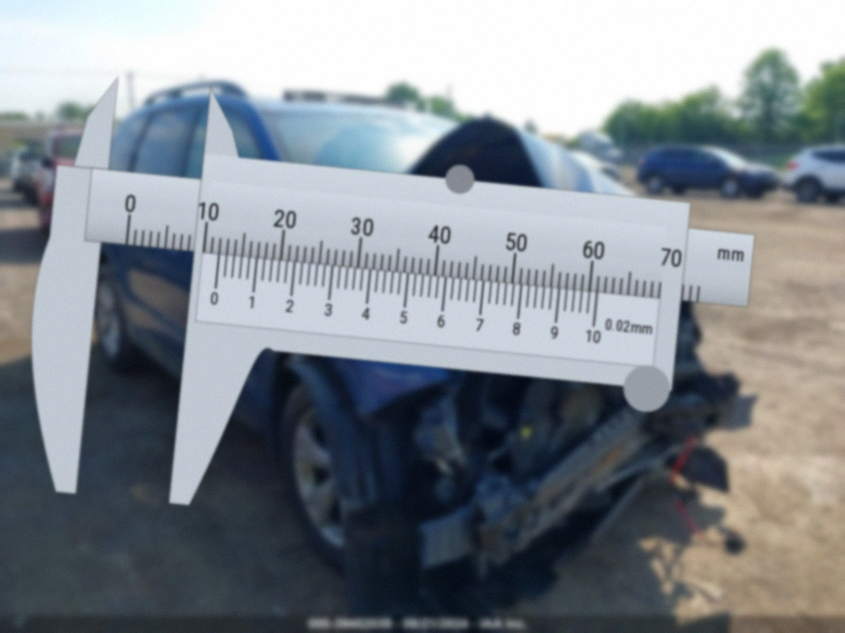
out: 12.0 mm
